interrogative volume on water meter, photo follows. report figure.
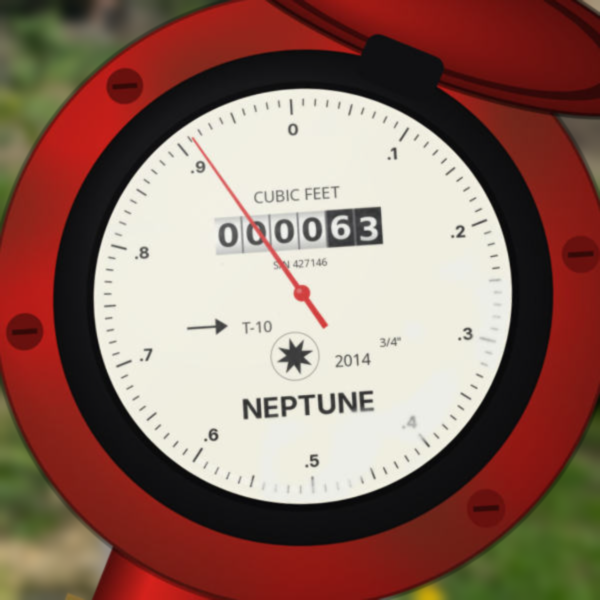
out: 62.91 ft³
